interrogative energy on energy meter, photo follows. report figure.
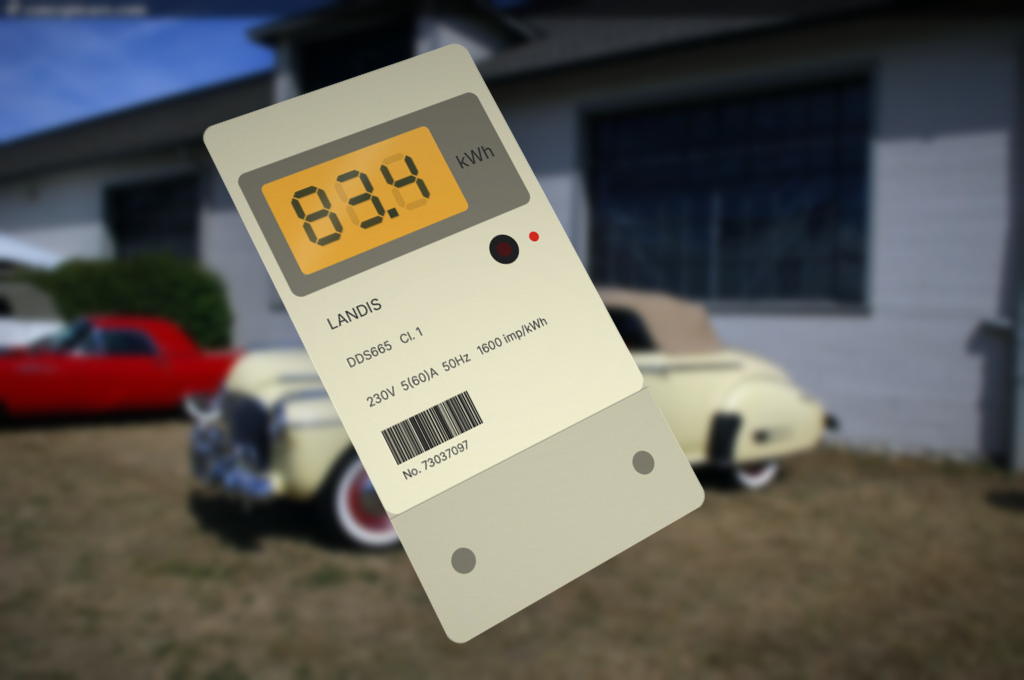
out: 83.4 kWh
